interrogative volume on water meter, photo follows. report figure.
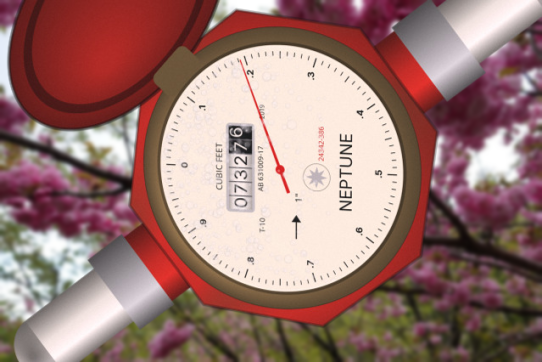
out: 73276.19 ft³
